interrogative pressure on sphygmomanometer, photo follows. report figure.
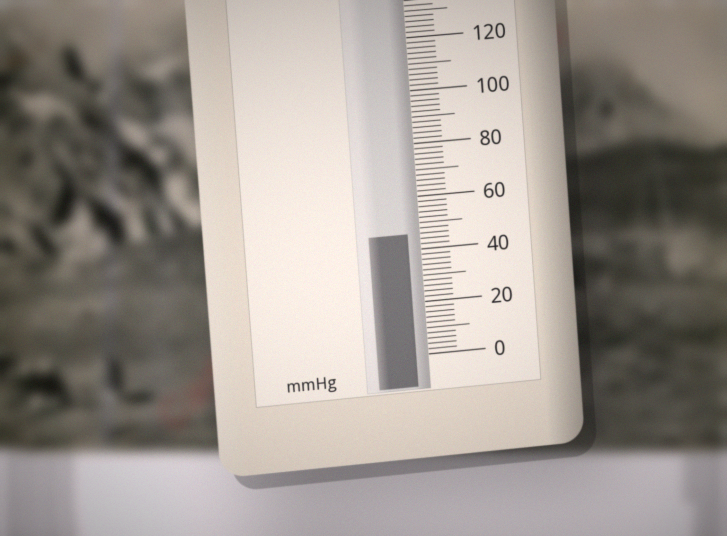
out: 46 mmHg
